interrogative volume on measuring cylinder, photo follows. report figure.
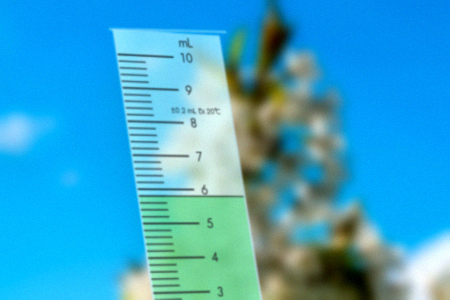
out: 5.8 mL
